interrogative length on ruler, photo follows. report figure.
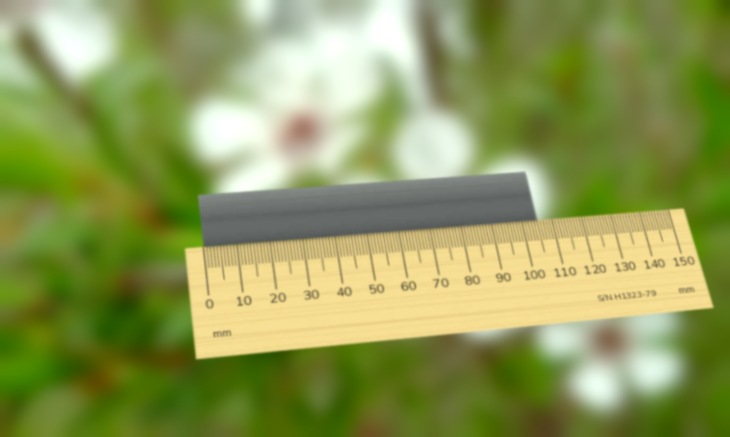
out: 105 mm
